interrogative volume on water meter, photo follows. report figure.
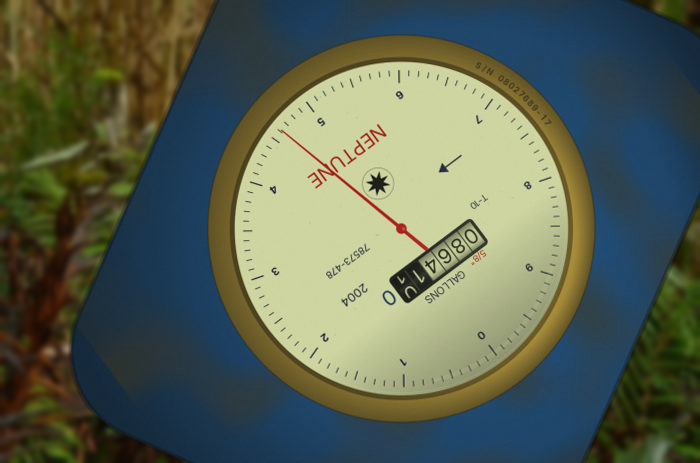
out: 864104.6 gal
